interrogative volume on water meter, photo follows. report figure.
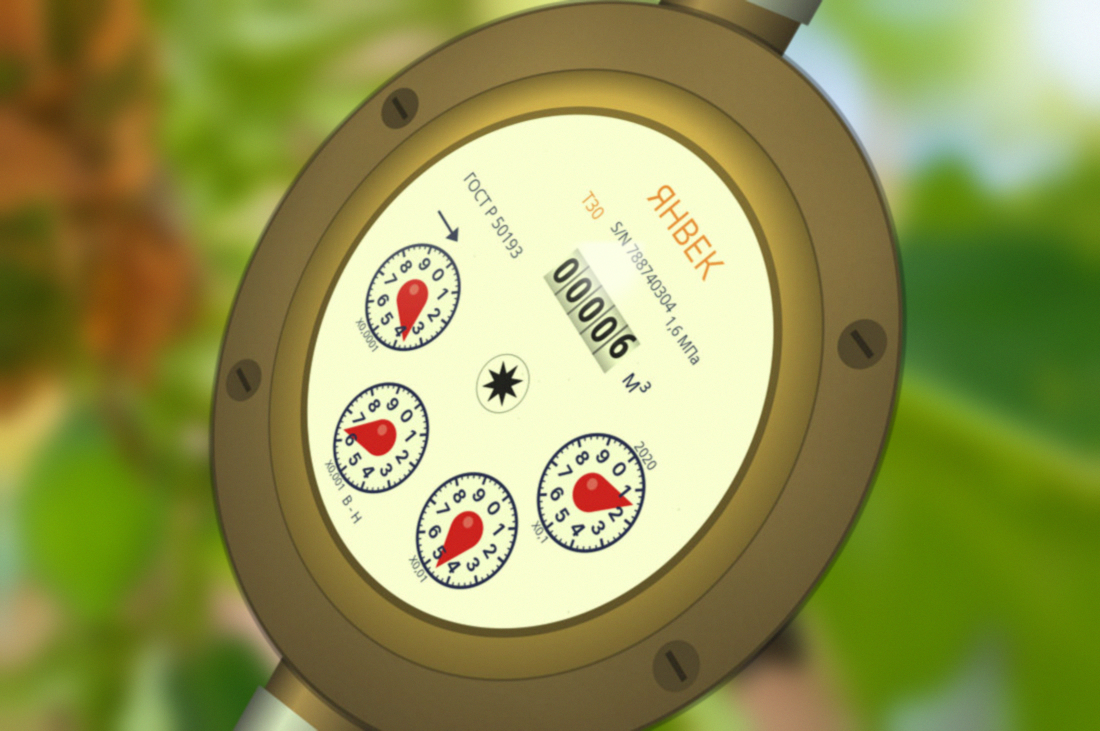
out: 6.1463 m³
